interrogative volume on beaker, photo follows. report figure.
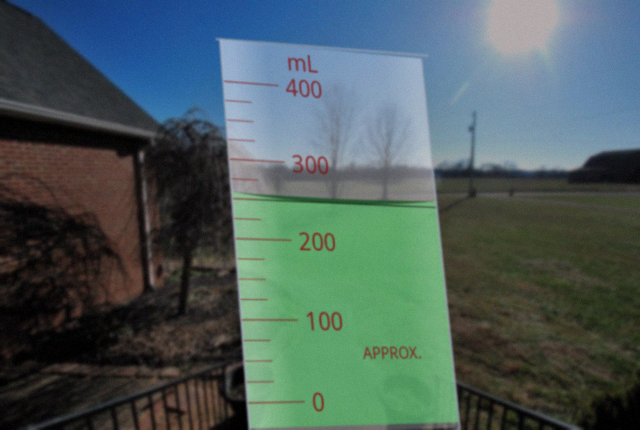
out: 250 mL
